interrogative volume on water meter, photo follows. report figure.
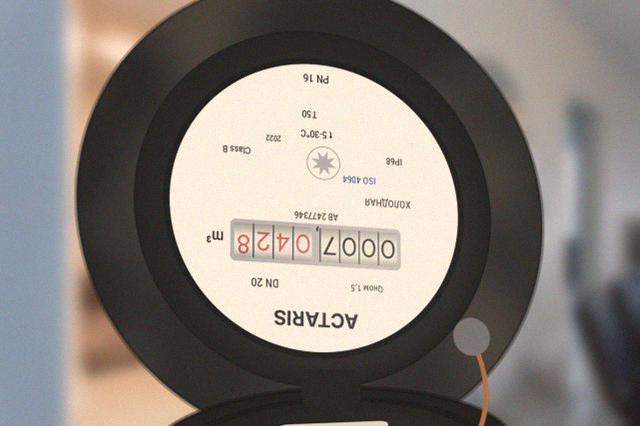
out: 7.0428 m³
